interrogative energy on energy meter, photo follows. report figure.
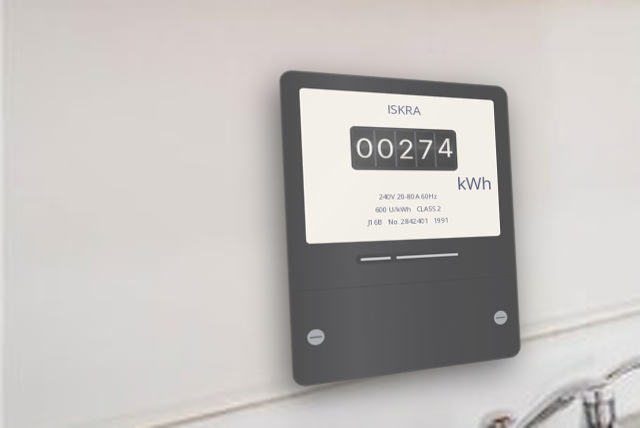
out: 274 kWh
